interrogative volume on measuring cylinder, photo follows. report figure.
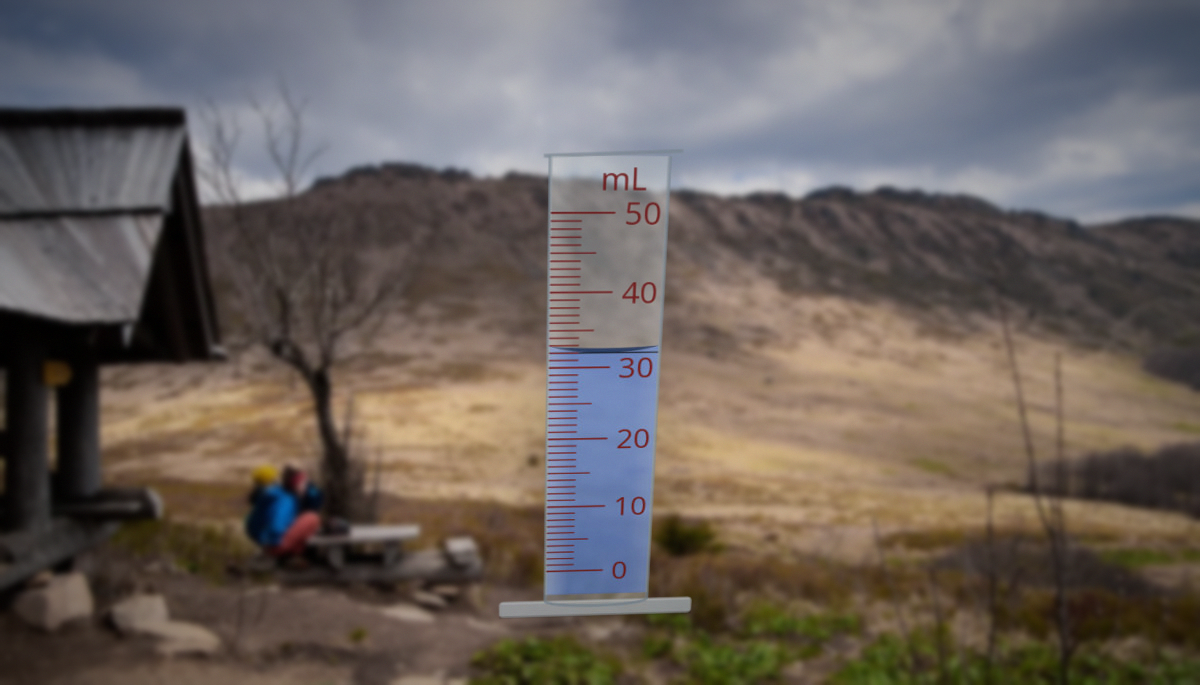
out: 32 mL
